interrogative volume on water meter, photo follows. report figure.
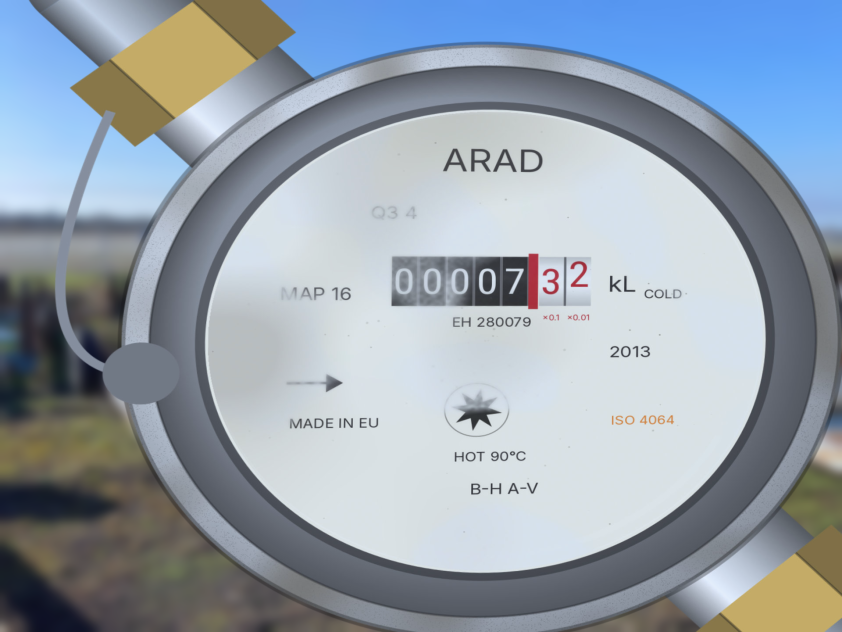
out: 7.32 kL
